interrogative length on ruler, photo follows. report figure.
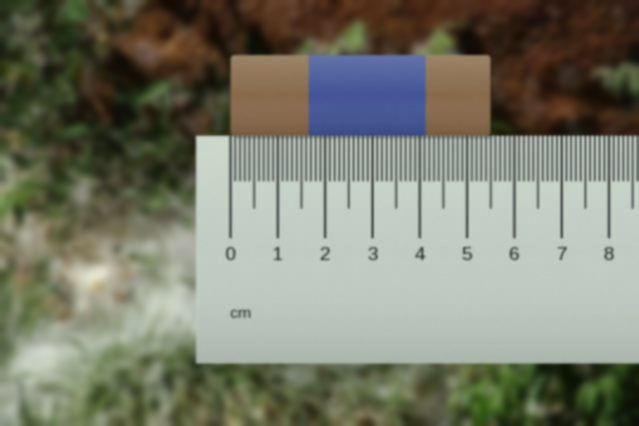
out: 5.5 cm
